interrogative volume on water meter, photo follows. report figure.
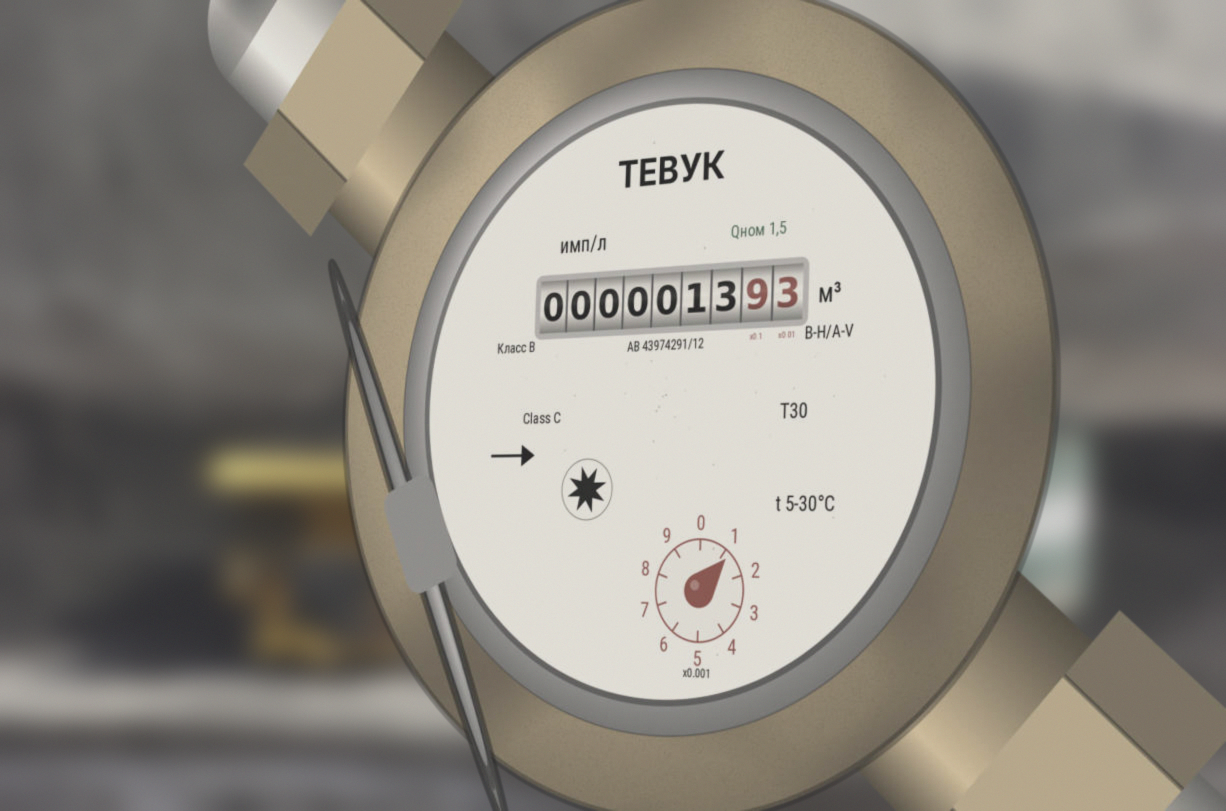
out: 13.931 m³
